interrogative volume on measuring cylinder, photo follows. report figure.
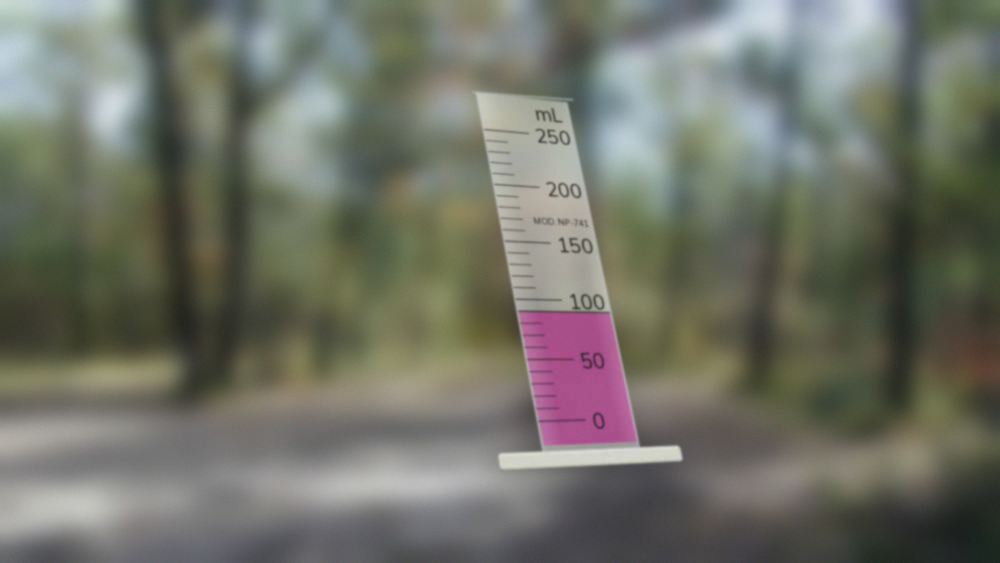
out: 90 mL
